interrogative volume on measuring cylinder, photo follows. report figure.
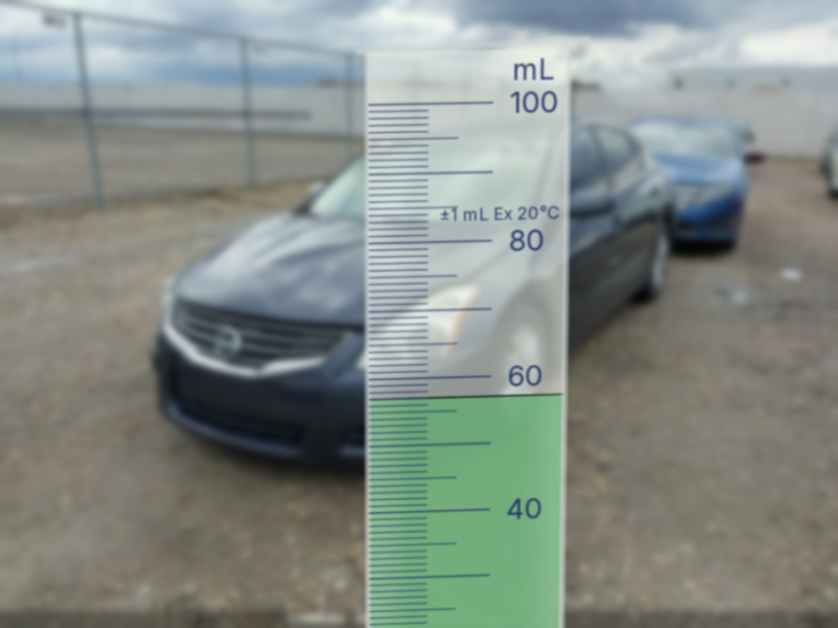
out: 57 mL
